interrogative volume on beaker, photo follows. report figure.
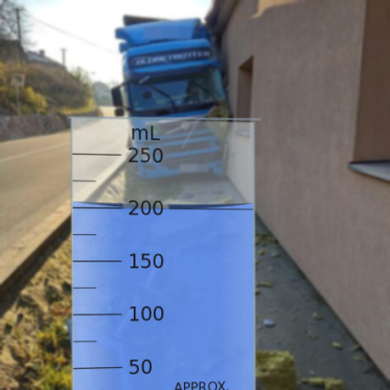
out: 200 mL
